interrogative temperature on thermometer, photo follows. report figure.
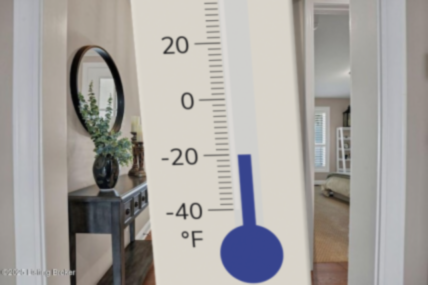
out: -20 °F
